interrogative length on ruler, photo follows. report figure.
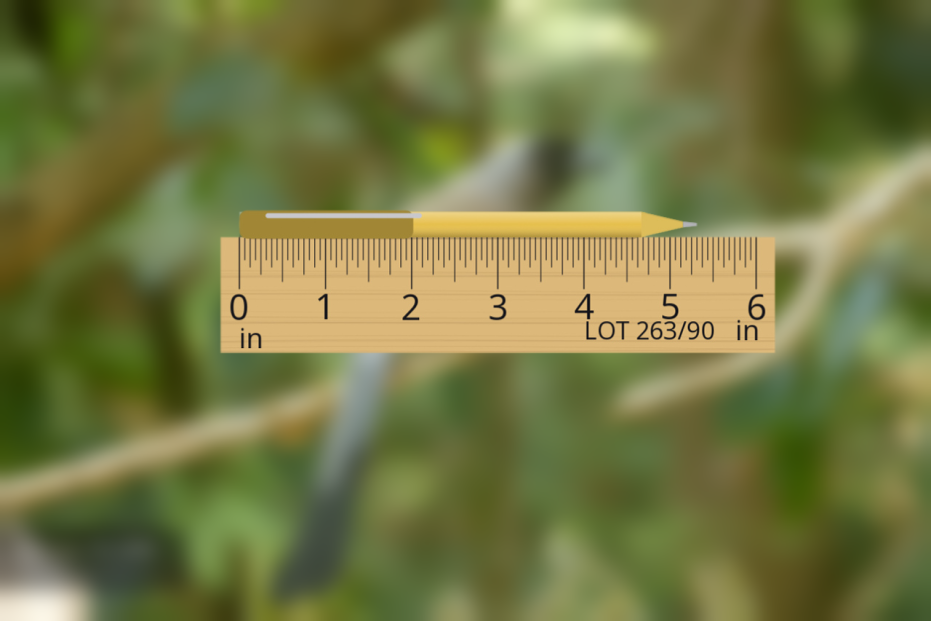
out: 5.3125 in
